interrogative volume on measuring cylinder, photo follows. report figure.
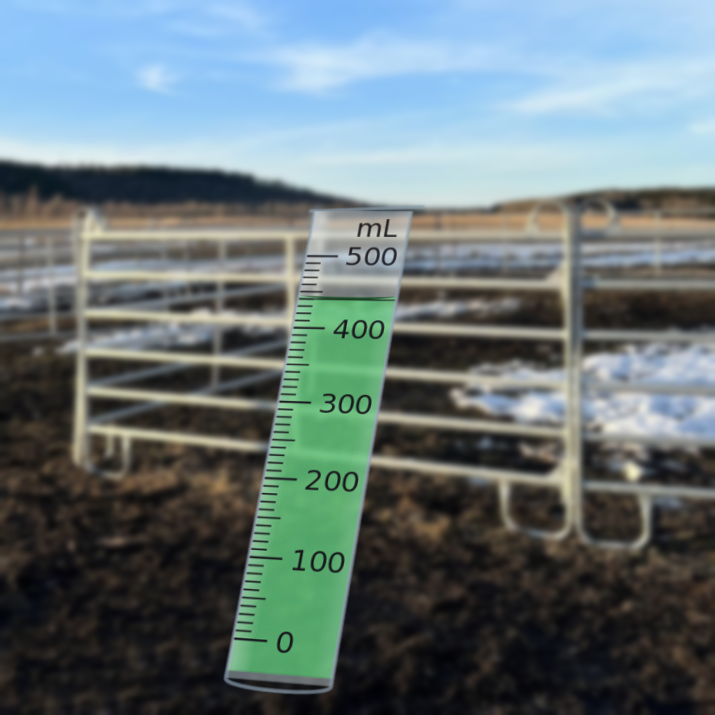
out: 440 mL
